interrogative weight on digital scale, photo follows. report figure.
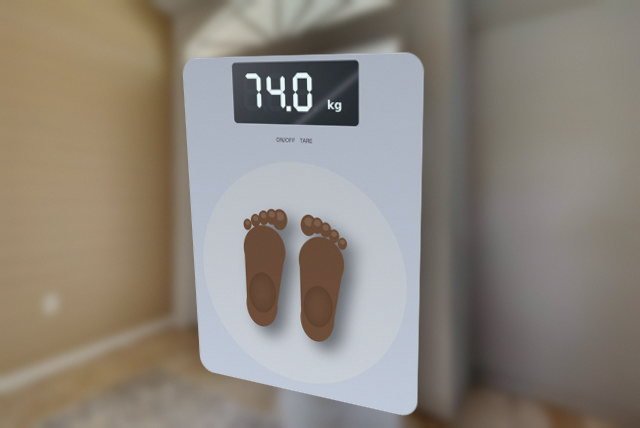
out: 74.0 kg
